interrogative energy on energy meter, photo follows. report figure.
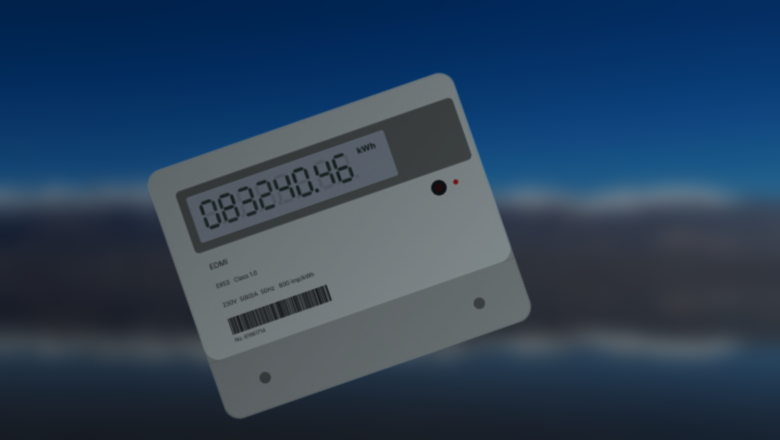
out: 83240.46 kWh
